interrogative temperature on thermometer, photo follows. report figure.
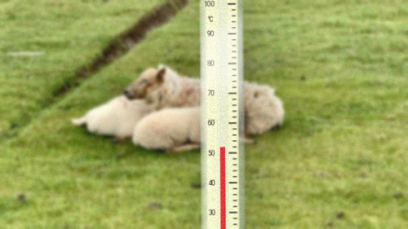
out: 52 °C
